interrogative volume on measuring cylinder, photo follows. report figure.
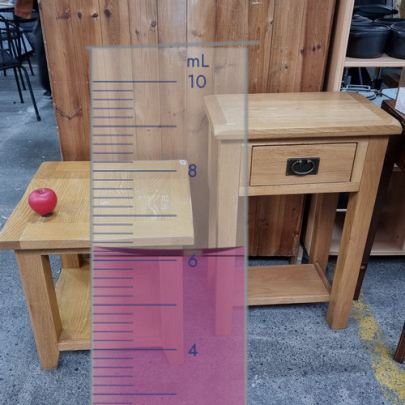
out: 6.1 mL
